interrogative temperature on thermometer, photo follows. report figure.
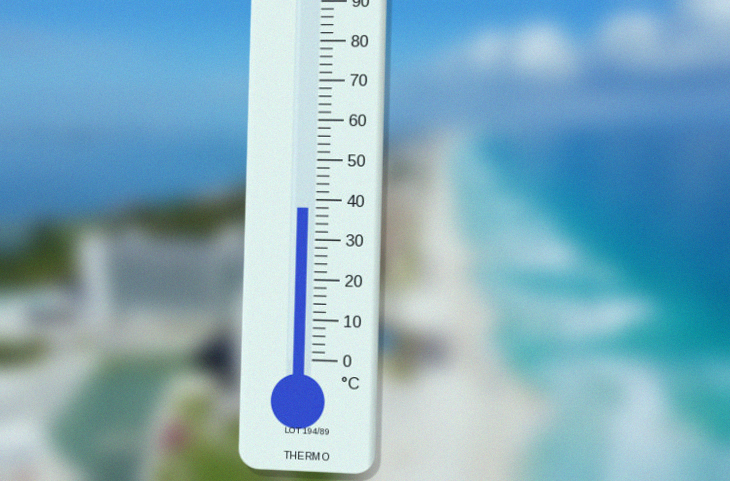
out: 38 °C
